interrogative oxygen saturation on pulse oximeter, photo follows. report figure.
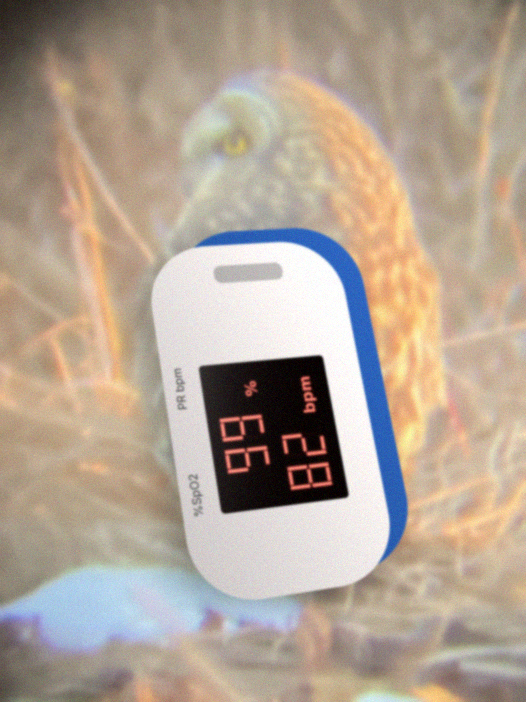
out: 99 %
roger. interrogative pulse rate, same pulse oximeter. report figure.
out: 82 bpm
